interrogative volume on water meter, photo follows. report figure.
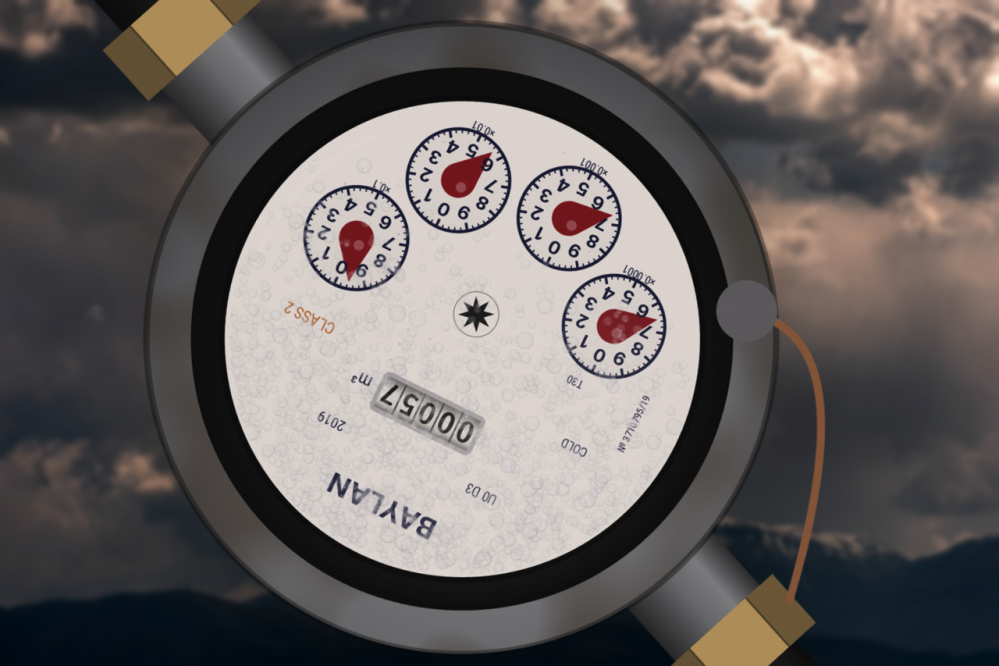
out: 56.9566 m³
